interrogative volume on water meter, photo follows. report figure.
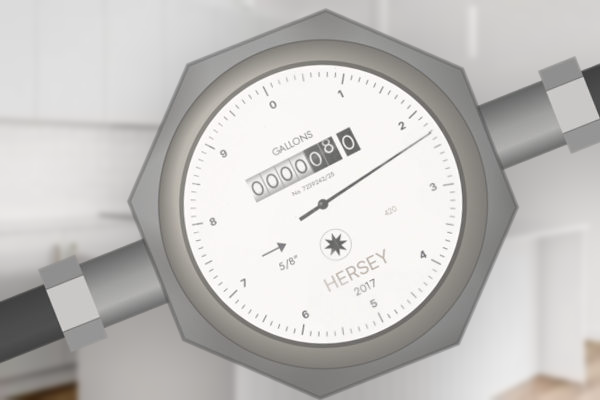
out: 82.3 gal
